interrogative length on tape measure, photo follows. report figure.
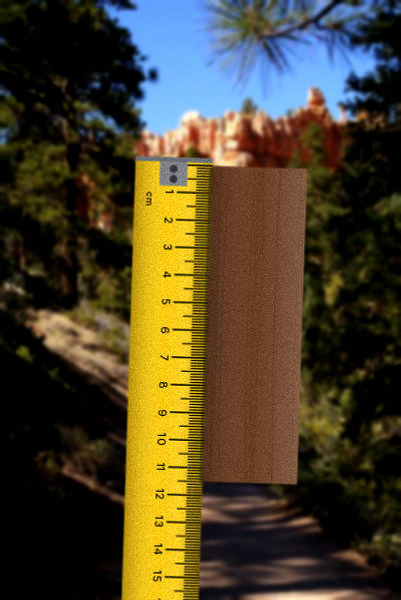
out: 11.5 cm
